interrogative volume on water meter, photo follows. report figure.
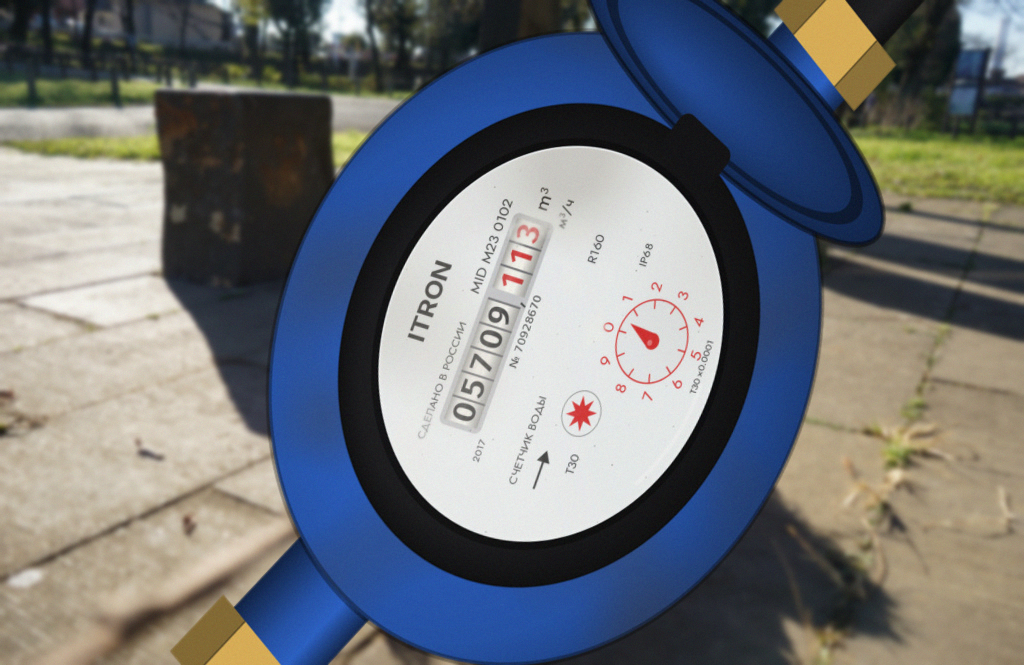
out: 5709.1130 m³
